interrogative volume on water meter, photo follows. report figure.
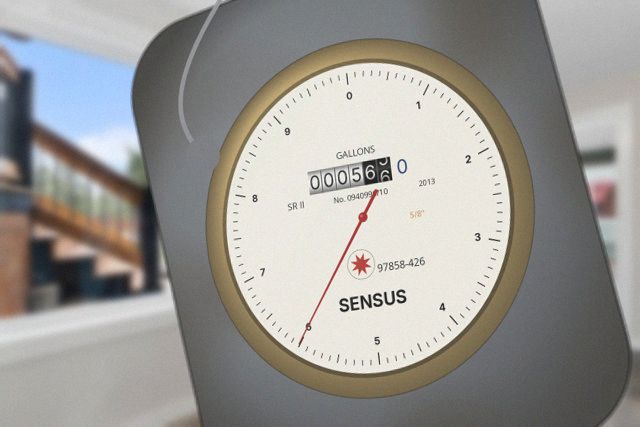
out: 5656.0 gal
